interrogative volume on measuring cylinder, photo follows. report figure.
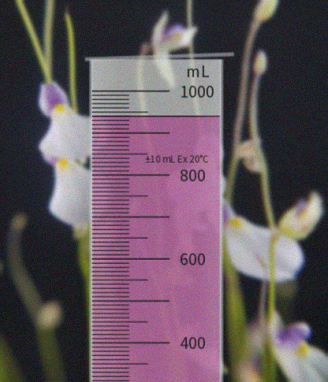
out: 940 mL
